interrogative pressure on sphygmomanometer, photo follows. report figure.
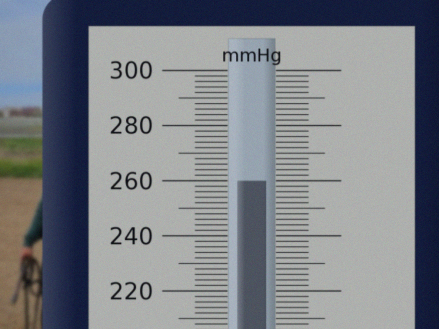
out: 260 mmHg
